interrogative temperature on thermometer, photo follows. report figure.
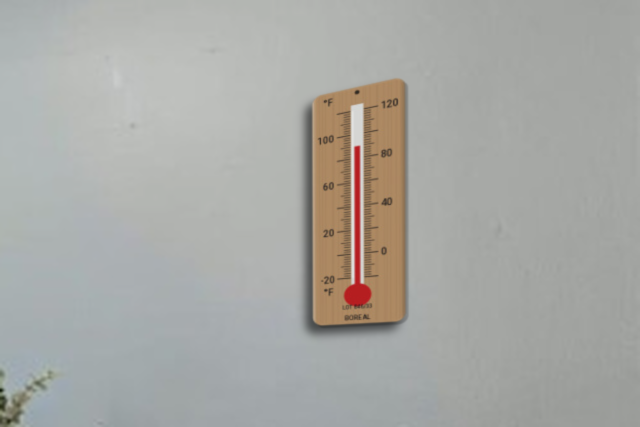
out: 90 °F
